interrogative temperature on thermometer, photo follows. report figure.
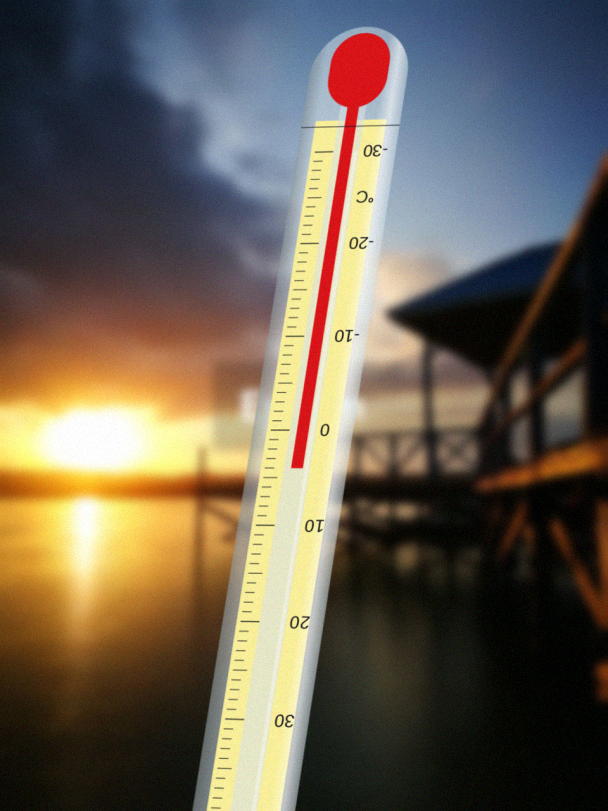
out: 4 °C
